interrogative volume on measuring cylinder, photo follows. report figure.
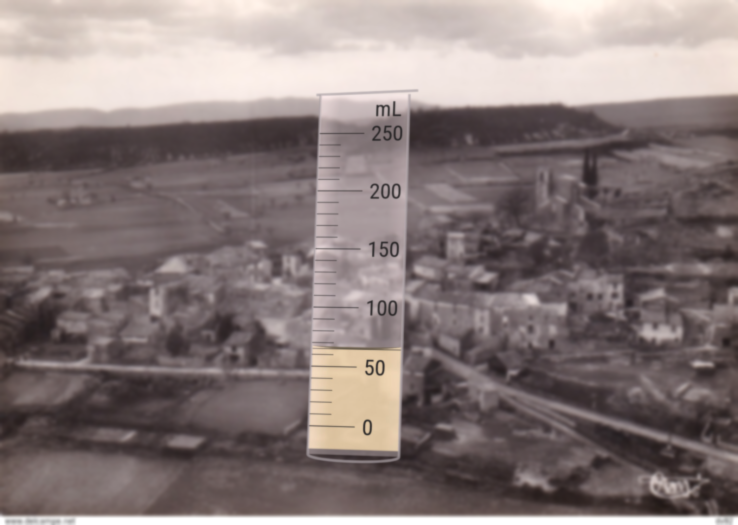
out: 65 mL
